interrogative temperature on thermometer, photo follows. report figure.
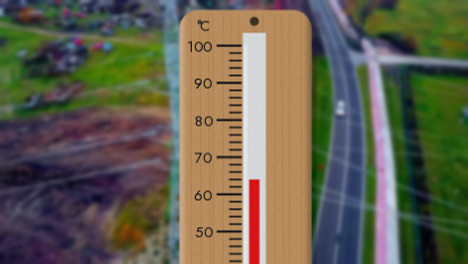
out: 64 °C
